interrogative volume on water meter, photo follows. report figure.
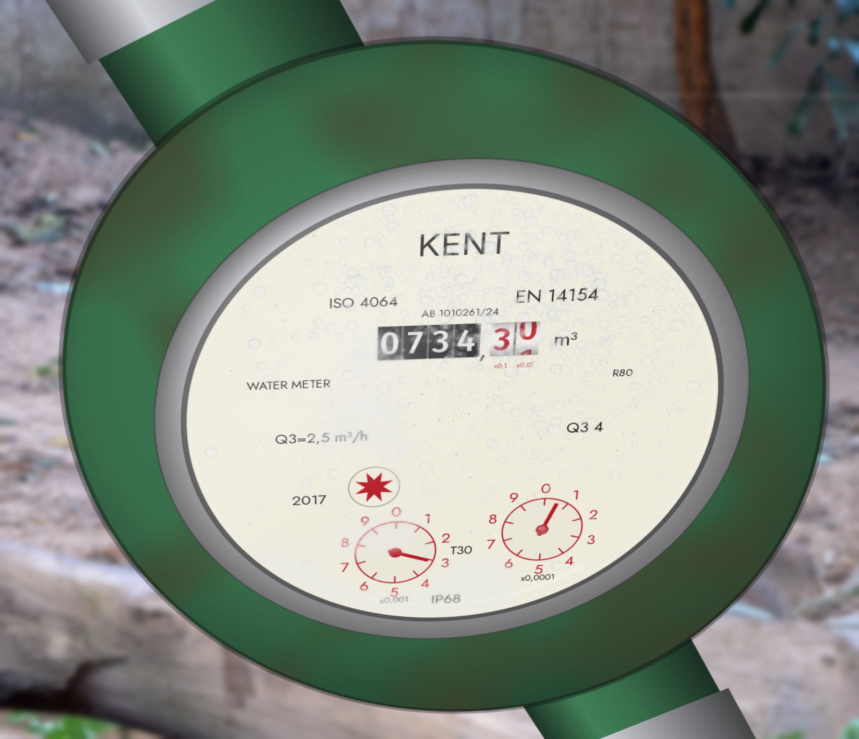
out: 734.3030 m³
